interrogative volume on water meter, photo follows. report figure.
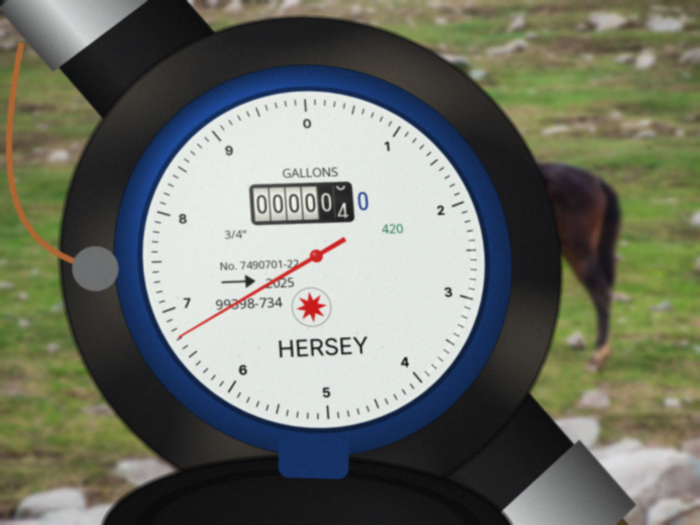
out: 36.7 gal
